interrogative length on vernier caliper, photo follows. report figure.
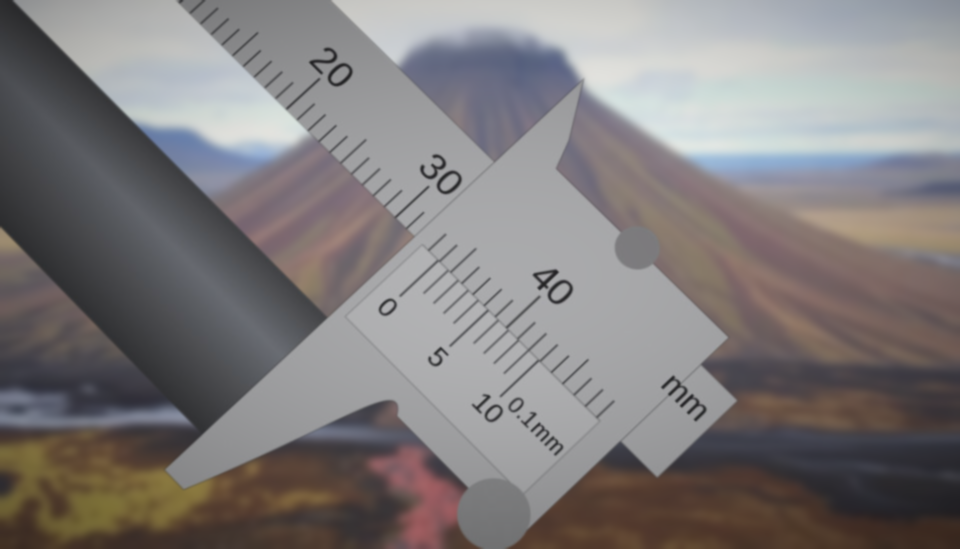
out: 33.9 mm
